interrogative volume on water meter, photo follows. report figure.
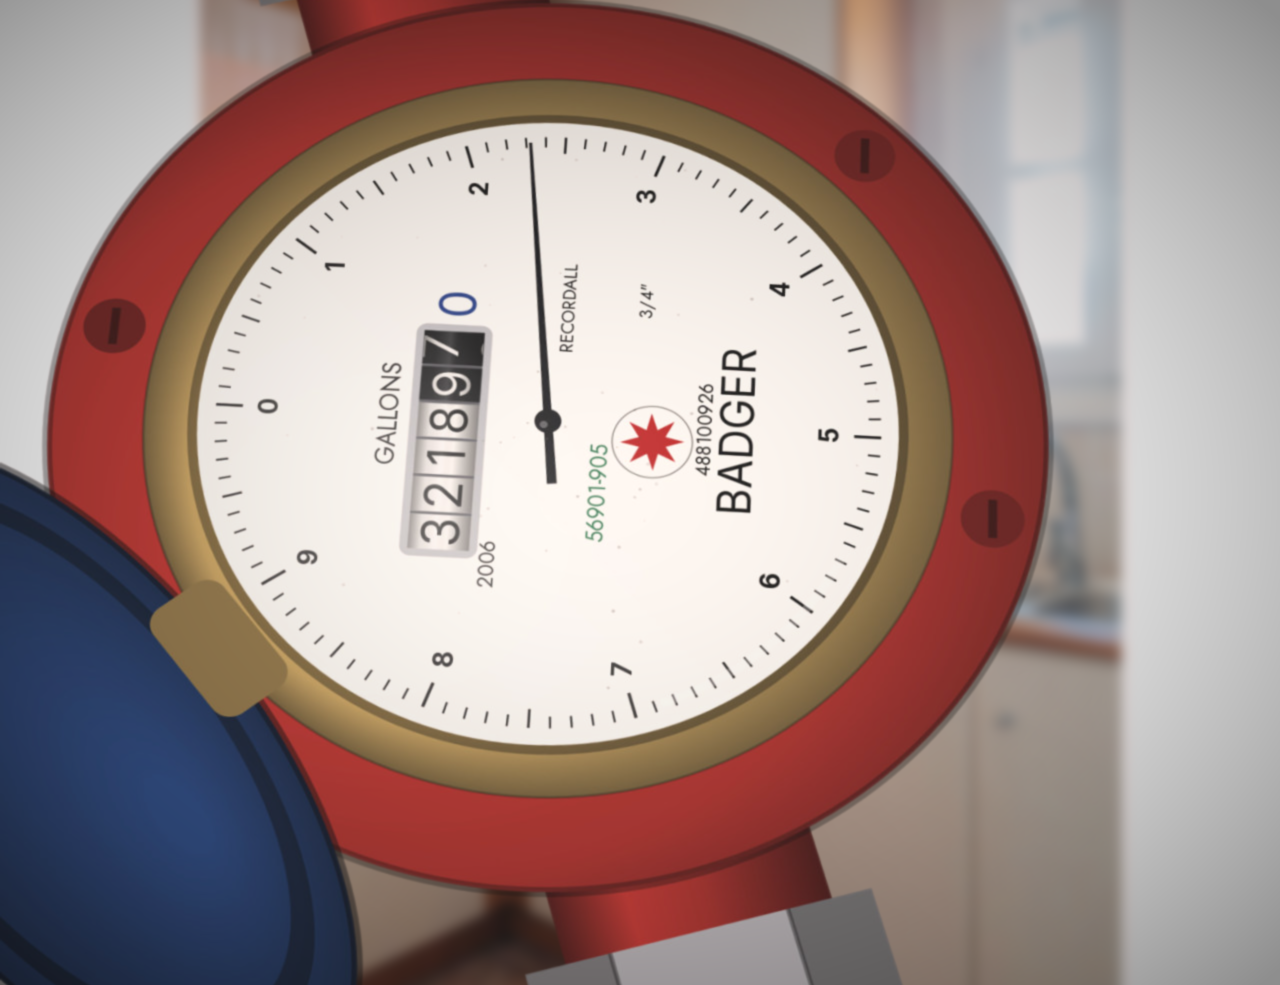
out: 3218972.3 gal
